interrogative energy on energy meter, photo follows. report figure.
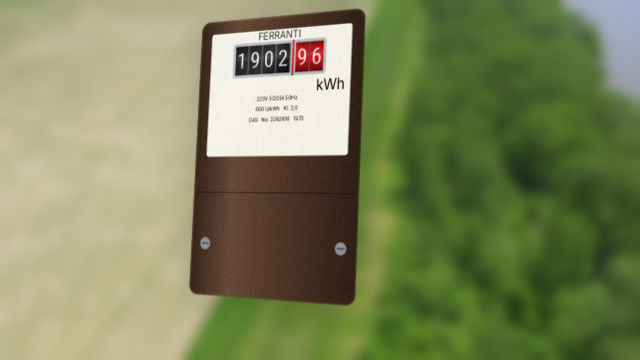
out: 1902.96 kWh
